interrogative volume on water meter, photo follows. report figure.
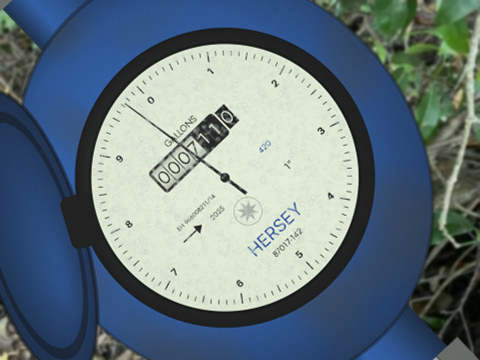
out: 7109.7 gal
